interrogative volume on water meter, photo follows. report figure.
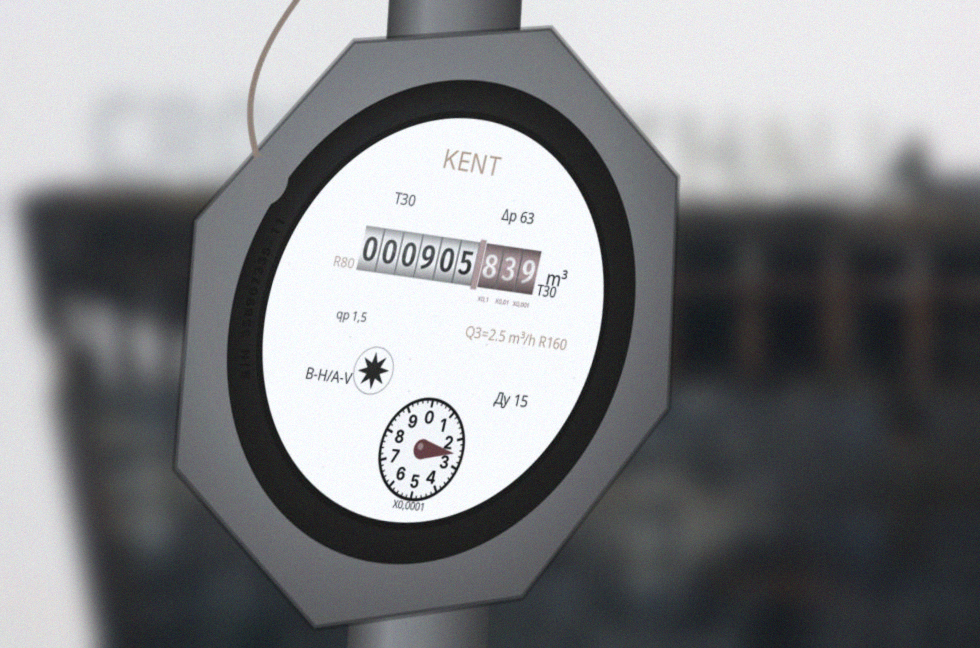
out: 905.8392 m³
